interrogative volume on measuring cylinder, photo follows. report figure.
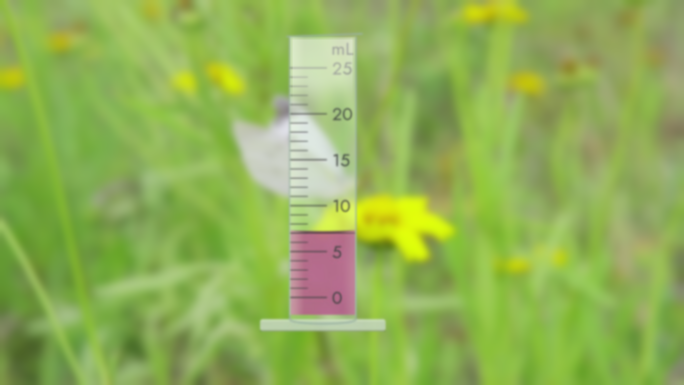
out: 7 mL
